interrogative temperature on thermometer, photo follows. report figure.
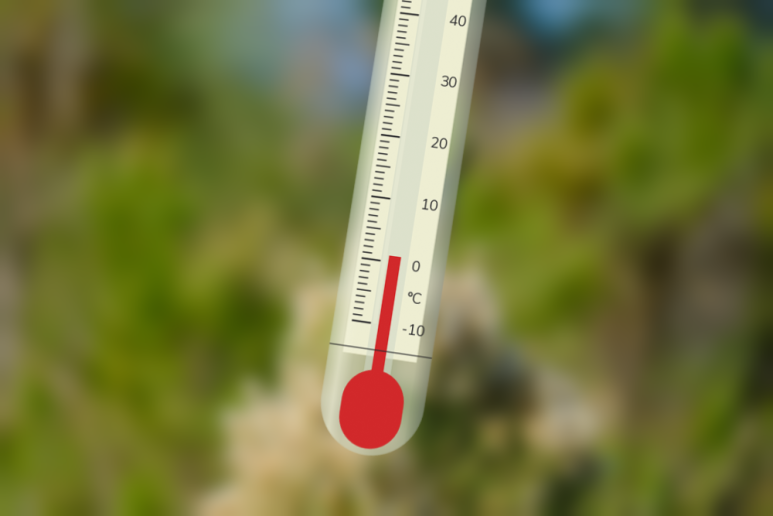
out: 1 °C
